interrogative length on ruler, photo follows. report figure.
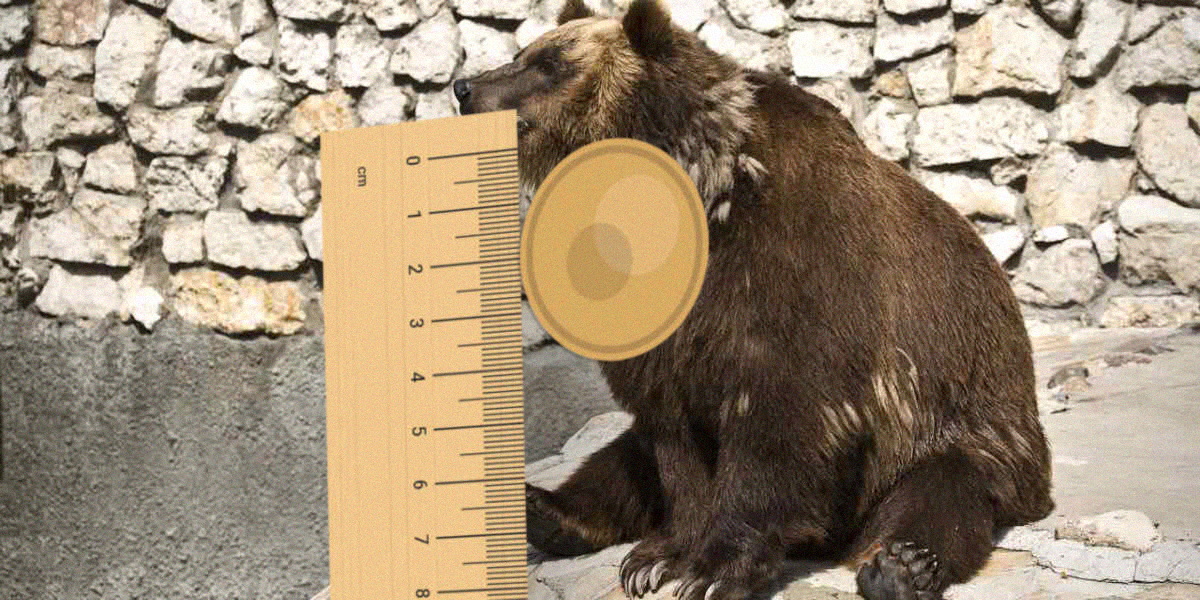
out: 4 cm
